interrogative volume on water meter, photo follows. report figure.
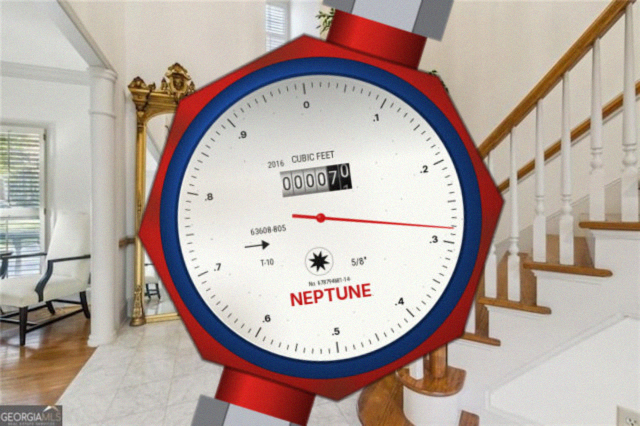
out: 70.28 ft³
